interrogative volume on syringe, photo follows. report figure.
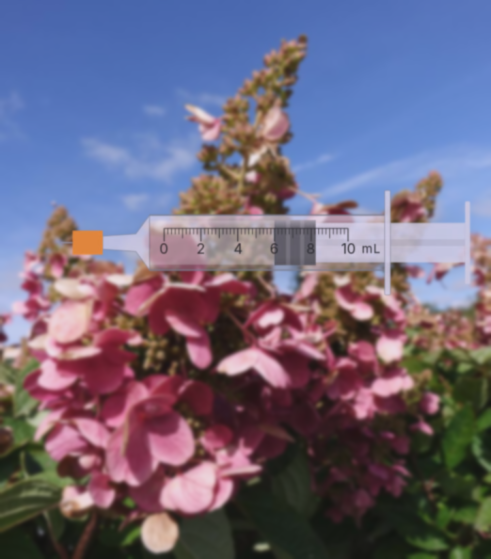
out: 6 mL
